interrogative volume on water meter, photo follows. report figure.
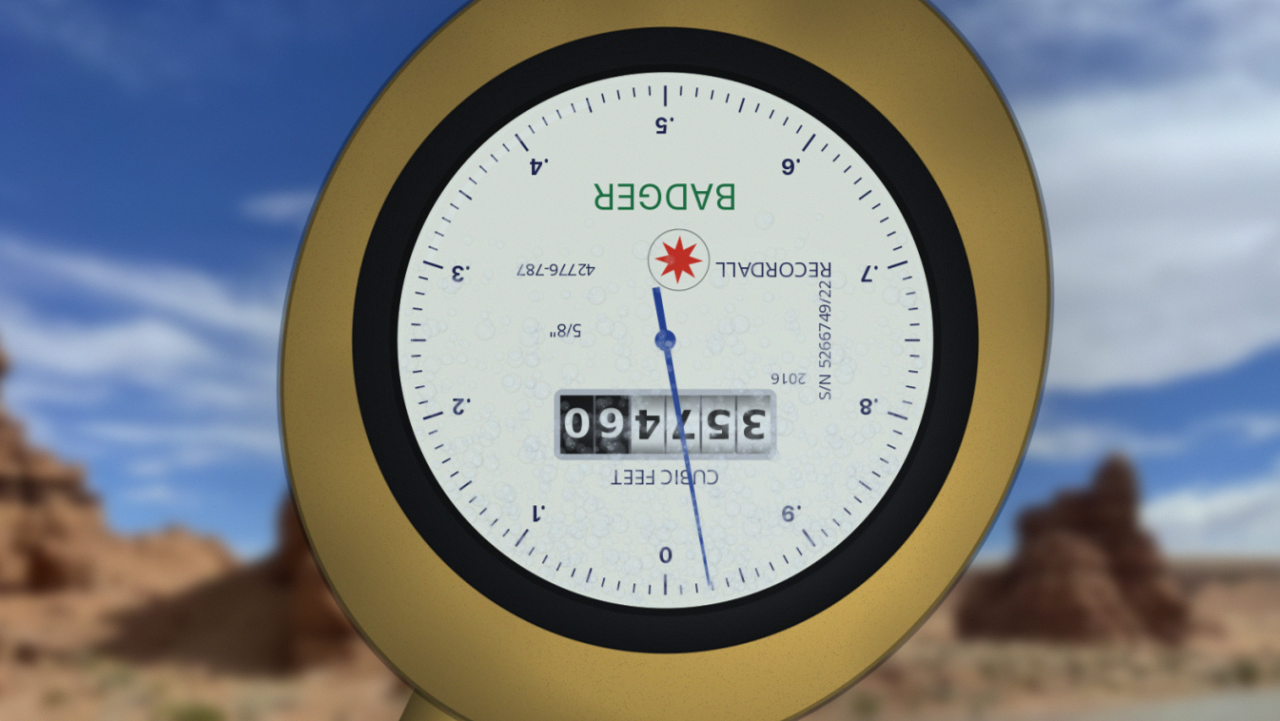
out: 357459.97 ft³
